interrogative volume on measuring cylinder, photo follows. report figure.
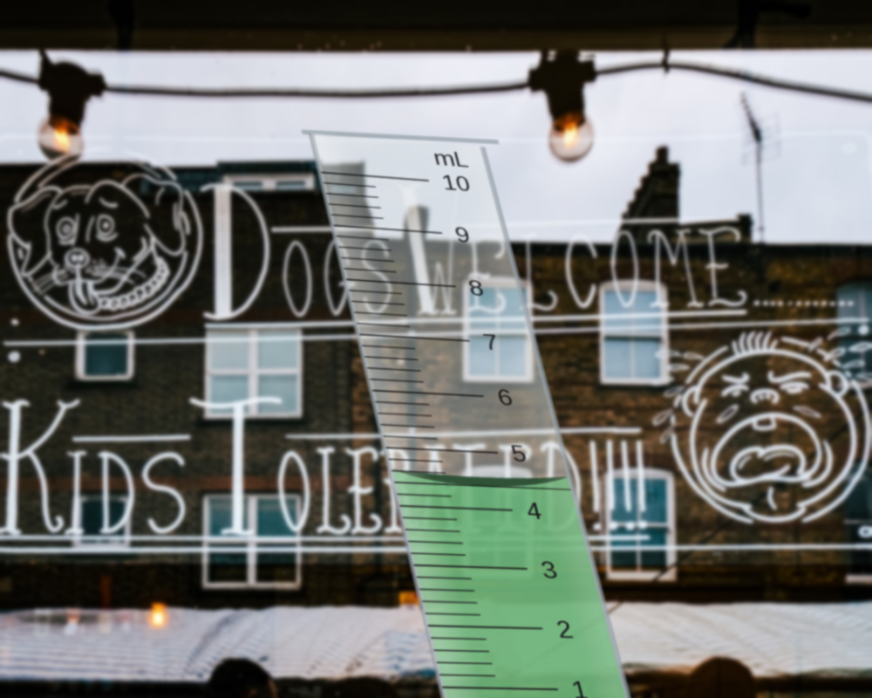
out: 4.4 mL
